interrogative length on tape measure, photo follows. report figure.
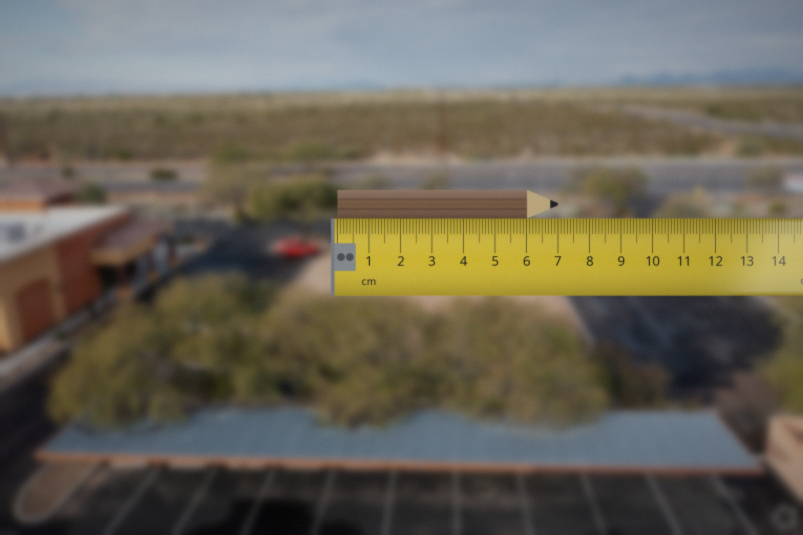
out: 7 cm
